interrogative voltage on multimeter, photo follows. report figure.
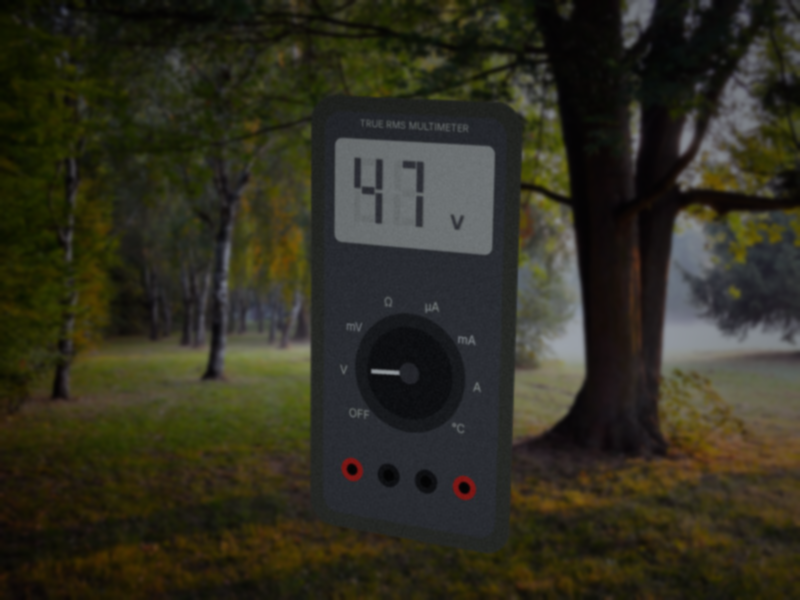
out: 47 V
